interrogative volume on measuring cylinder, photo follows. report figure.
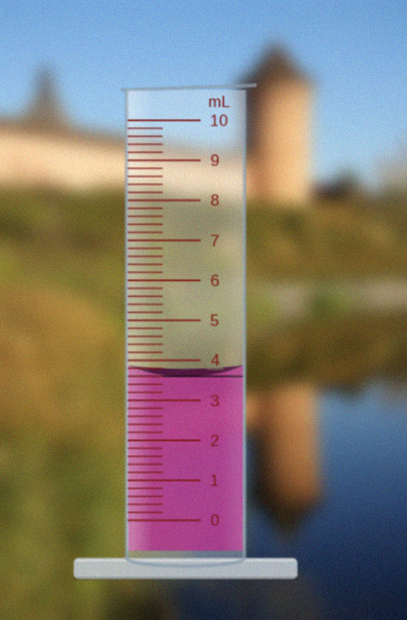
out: 3.6 mL
